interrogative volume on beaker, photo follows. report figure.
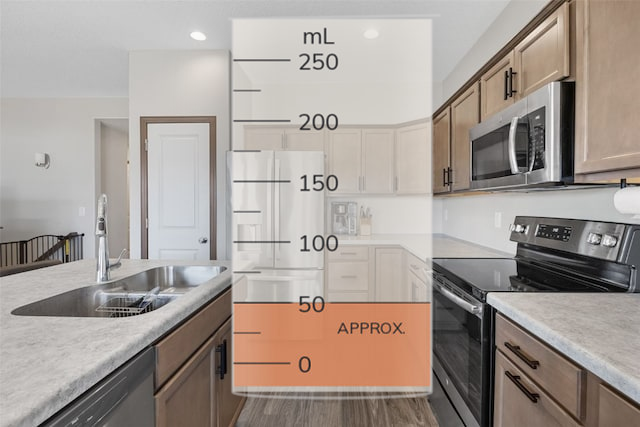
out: 50 mL
